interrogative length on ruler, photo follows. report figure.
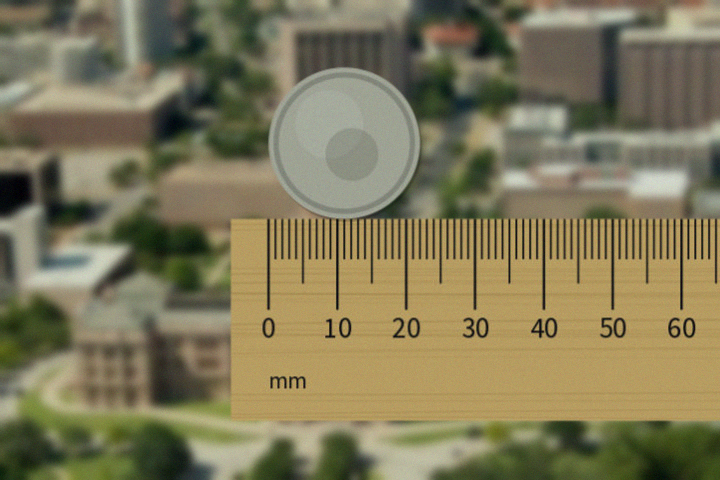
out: 22 mm
